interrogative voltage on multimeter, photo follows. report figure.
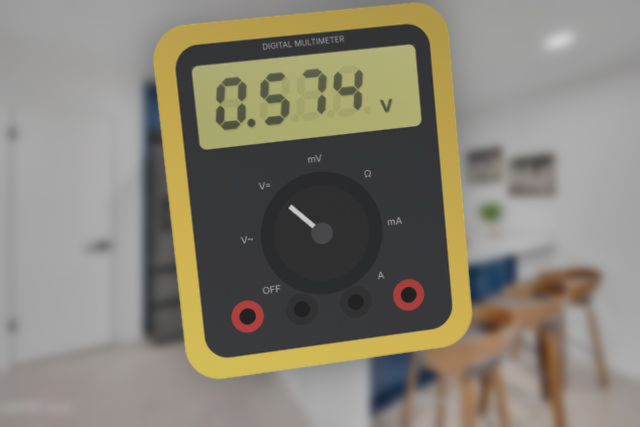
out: 0.574 V
